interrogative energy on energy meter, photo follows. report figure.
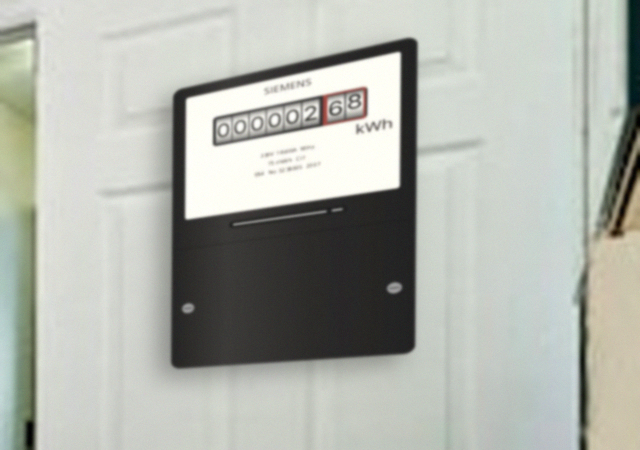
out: 2.68 kWh
